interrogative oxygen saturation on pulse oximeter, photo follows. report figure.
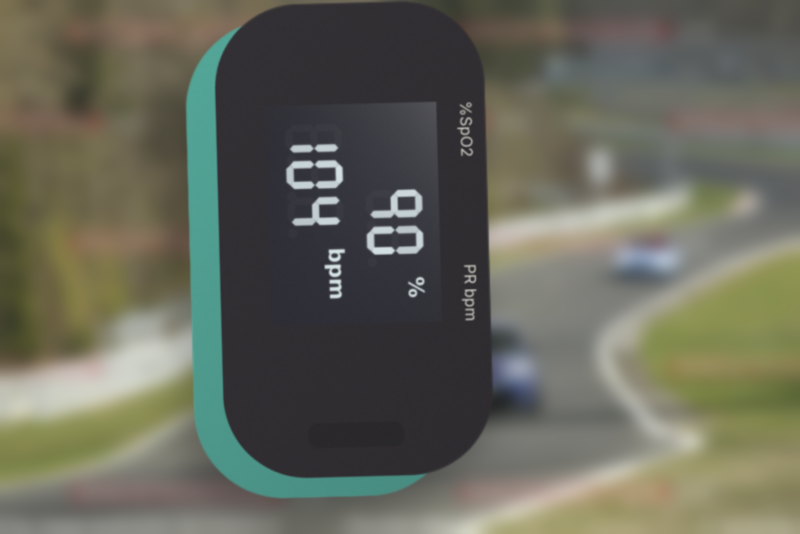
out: 90 %
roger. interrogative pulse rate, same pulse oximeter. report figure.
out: 104 bpm
